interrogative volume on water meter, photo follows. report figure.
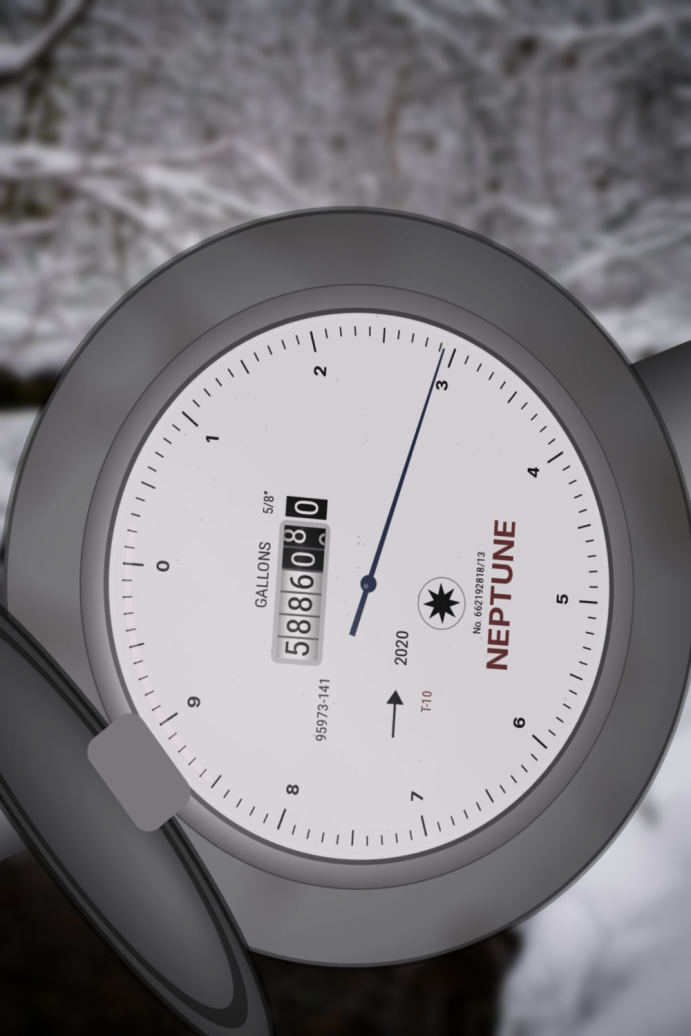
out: 5886082.9 gal
